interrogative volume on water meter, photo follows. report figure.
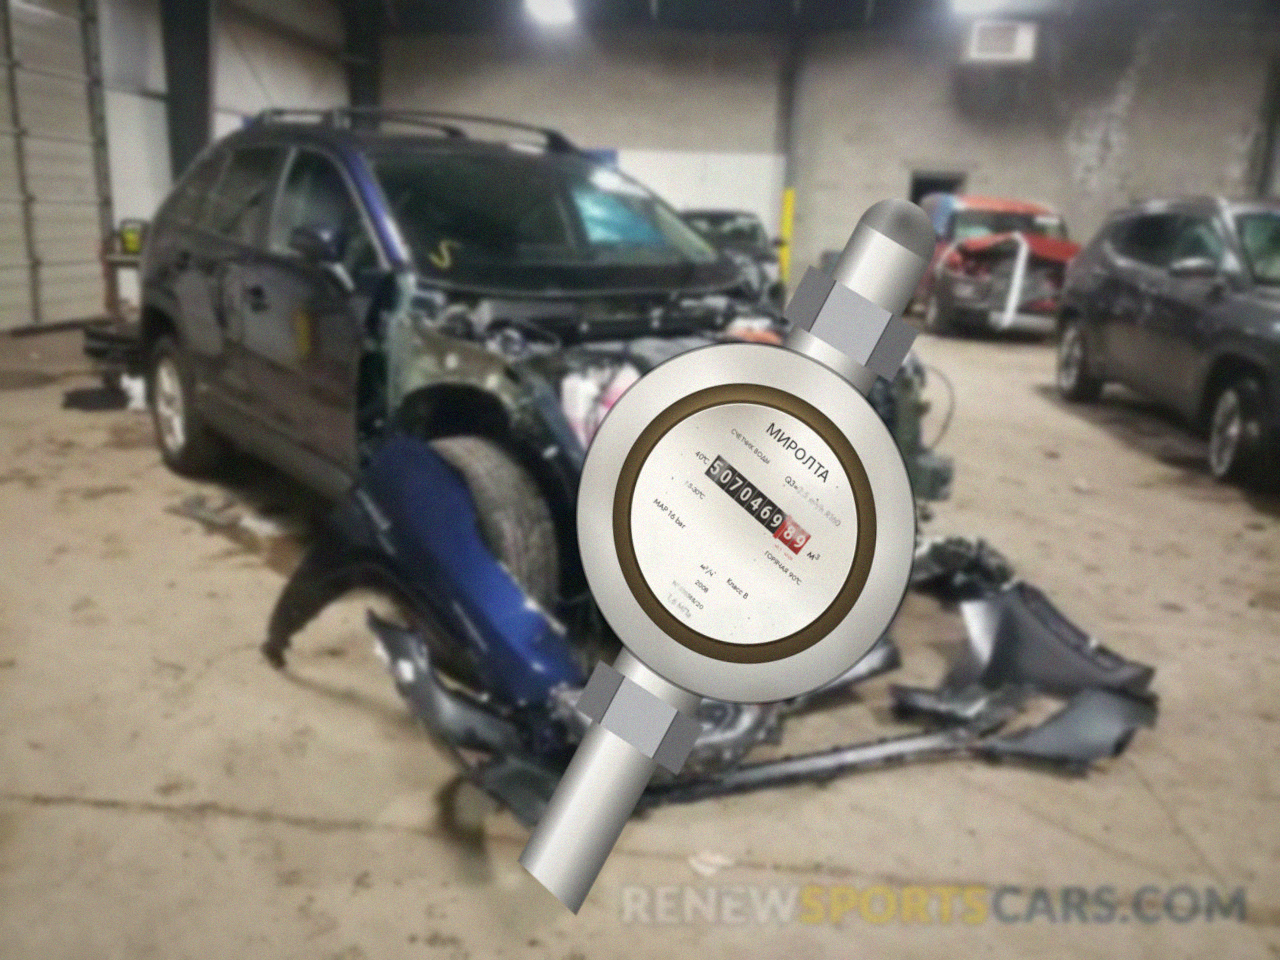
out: 5070469.89 m³
